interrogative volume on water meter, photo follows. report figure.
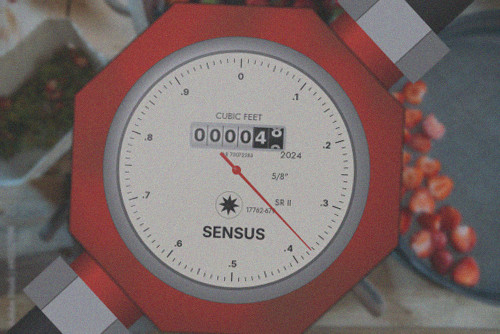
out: 48.37 ft³
